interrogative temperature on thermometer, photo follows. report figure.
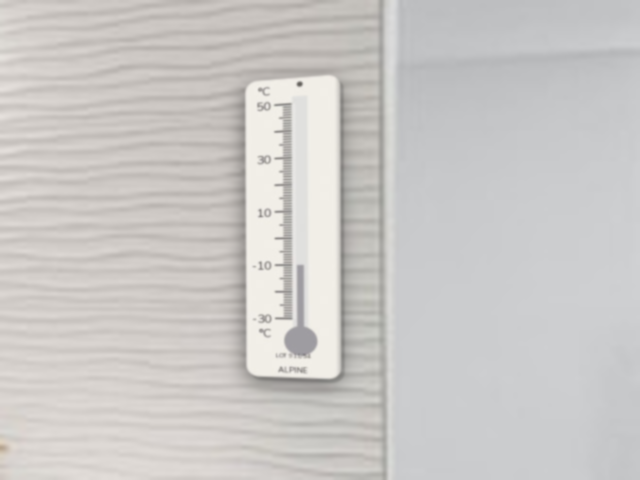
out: -10 °C
